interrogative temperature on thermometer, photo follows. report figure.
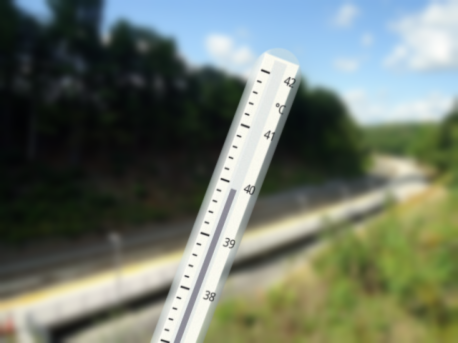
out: 39.9 °C
